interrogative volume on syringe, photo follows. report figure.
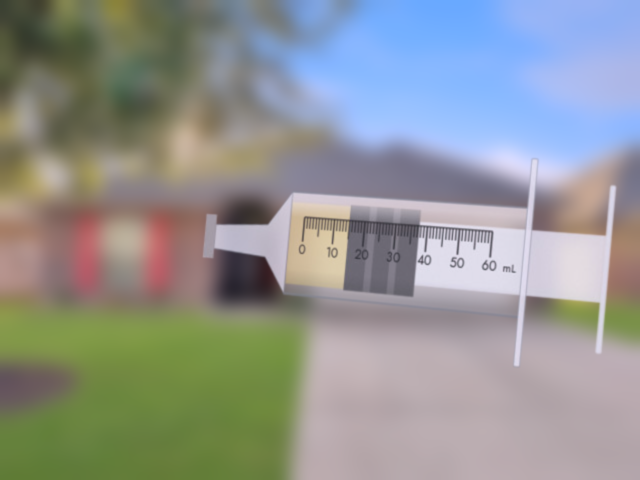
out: 15 mL
